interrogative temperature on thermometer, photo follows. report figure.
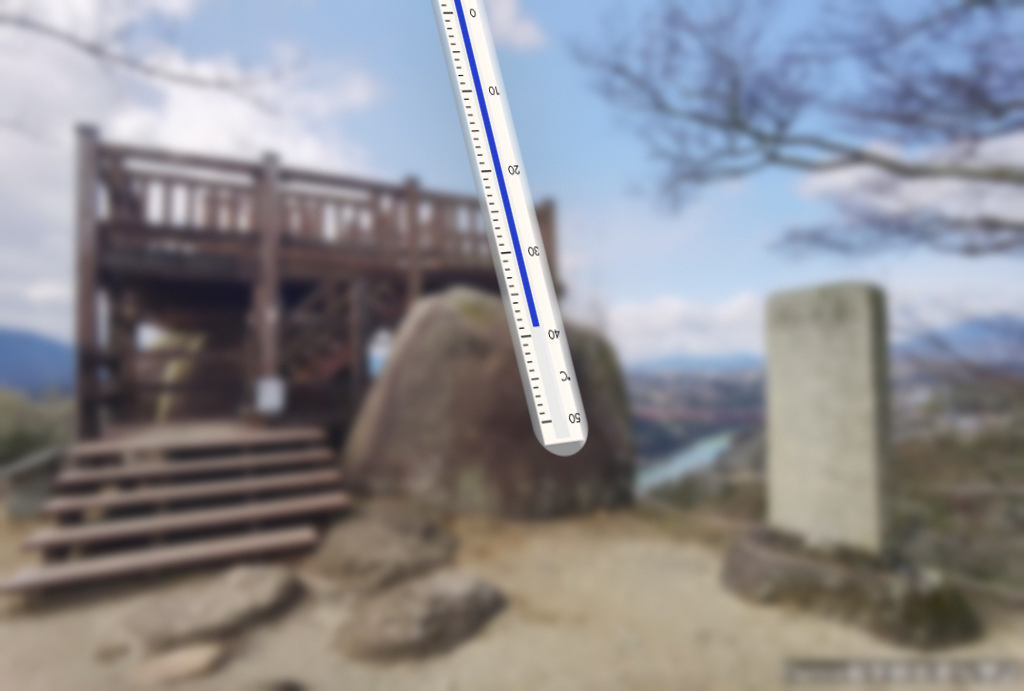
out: 39 °C
